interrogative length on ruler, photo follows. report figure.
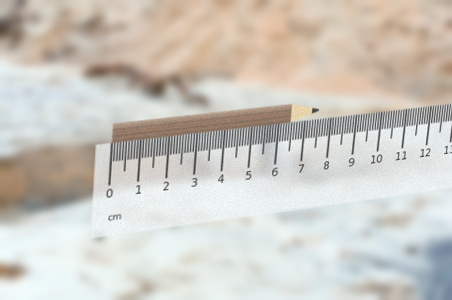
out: 7.5 cm
